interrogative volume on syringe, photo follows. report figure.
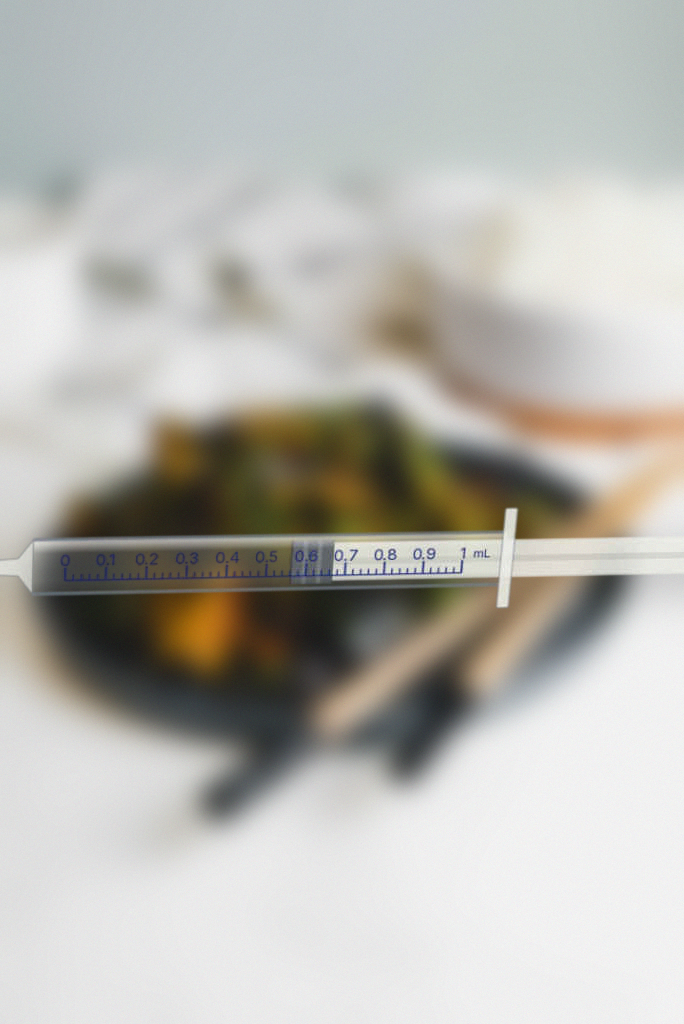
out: 0.56 mL
